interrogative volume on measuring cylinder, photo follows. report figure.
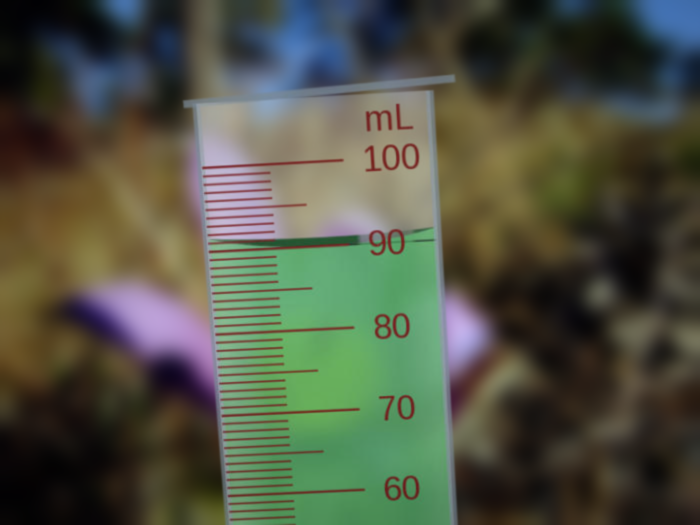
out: 90 mL
